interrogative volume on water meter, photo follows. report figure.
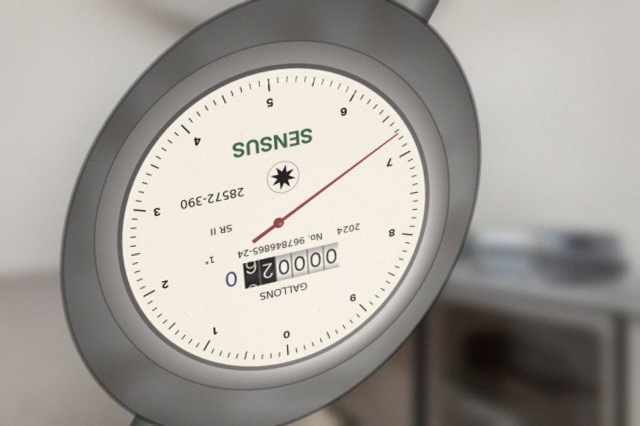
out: 256.7 gal
